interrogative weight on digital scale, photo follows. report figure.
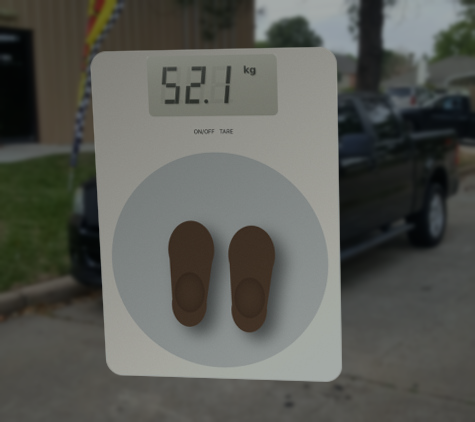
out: 52.1 kg
